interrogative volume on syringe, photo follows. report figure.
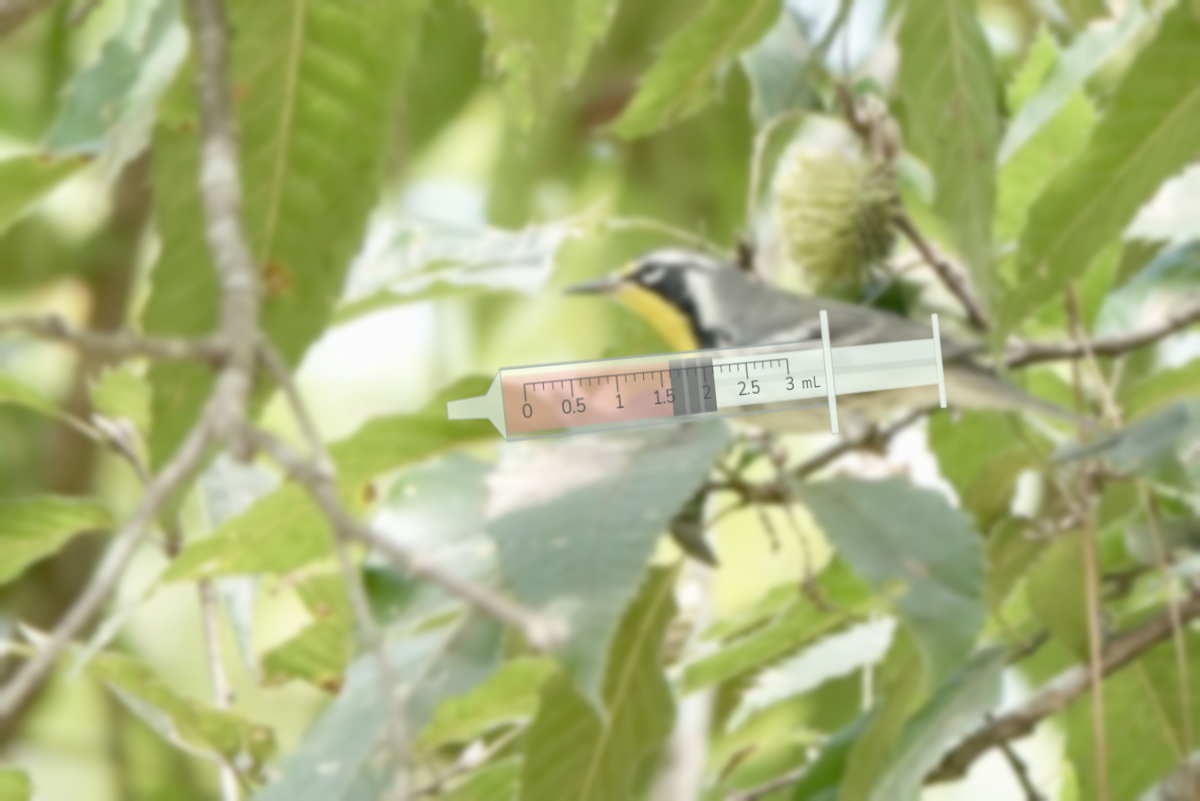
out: 1.6 mL
